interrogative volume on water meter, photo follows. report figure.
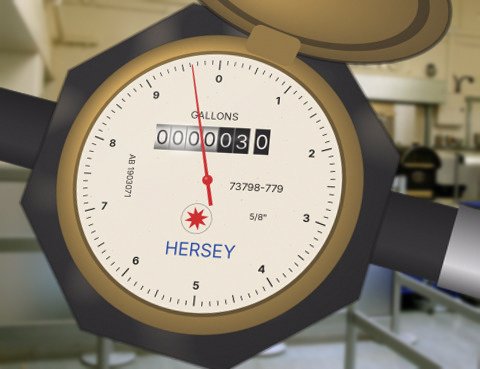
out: 29.6 gal
